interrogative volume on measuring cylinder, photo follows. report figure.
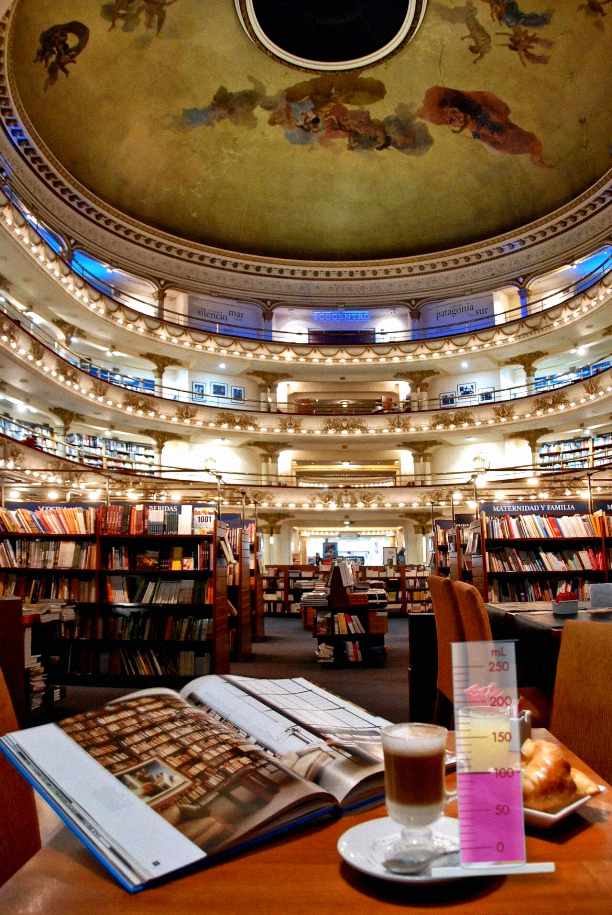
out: 100 mL
